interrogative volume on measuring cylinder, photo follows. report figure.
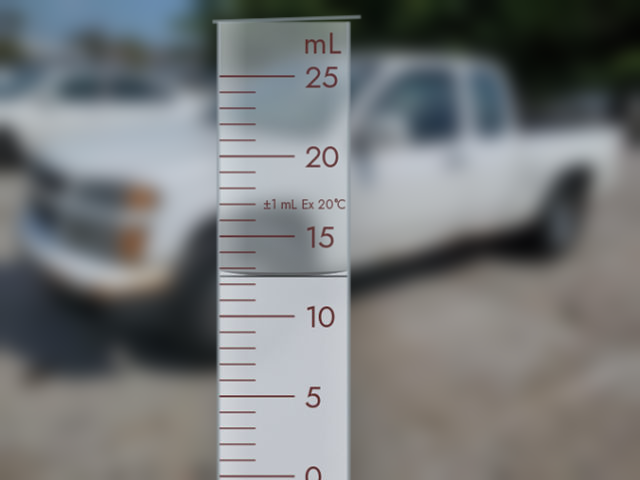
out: 12.5 mL
